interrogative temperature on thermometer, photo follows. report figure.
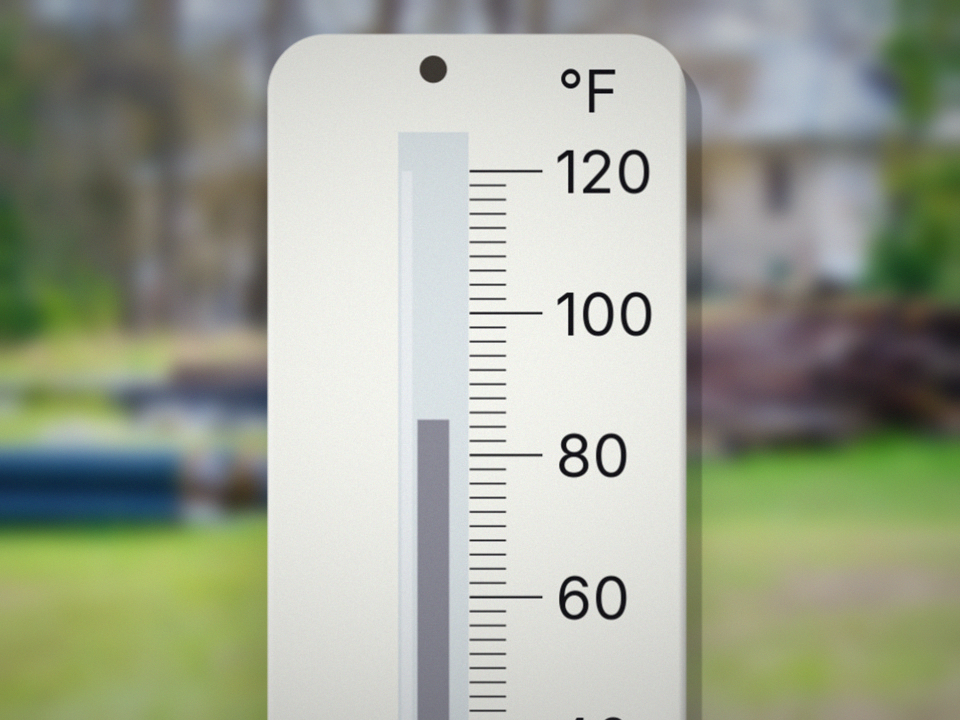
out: 85 °F
